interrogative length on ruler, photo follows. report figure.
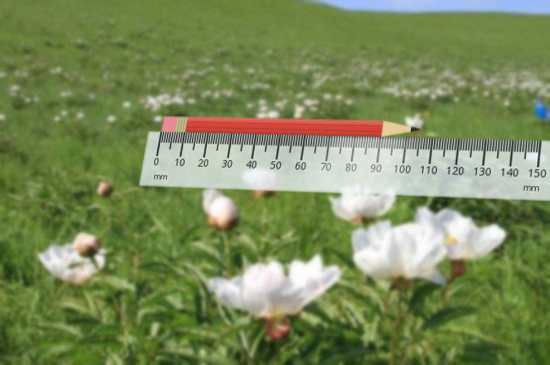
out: 105 mm
